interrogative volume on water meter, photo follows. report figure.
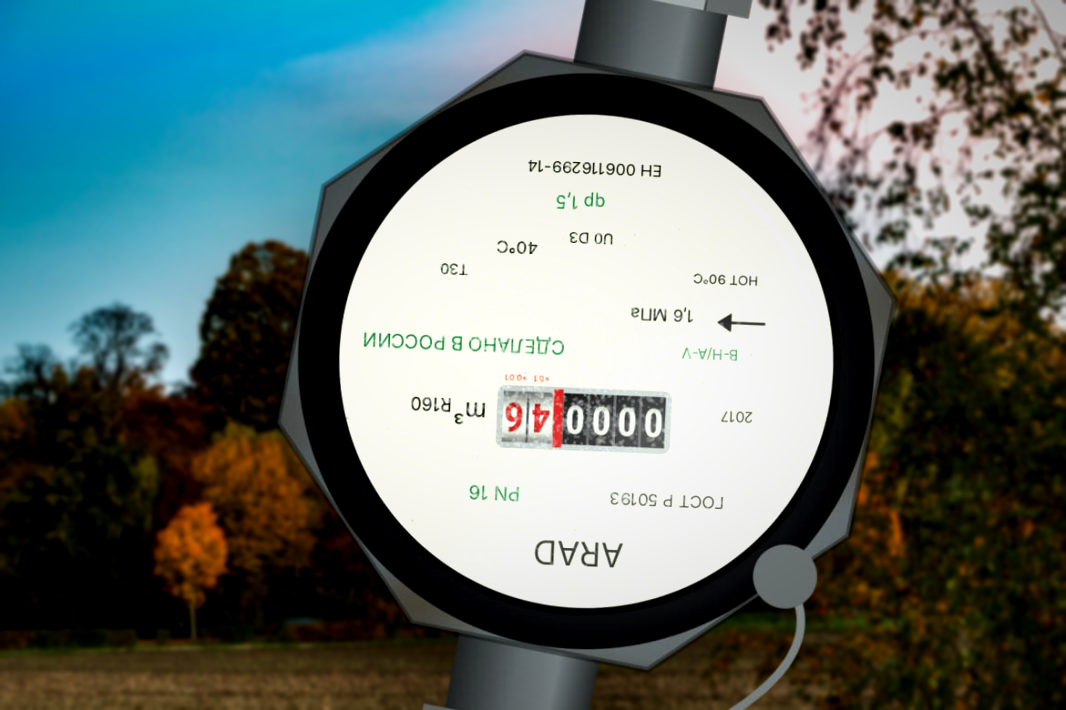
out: 0.46 m³
